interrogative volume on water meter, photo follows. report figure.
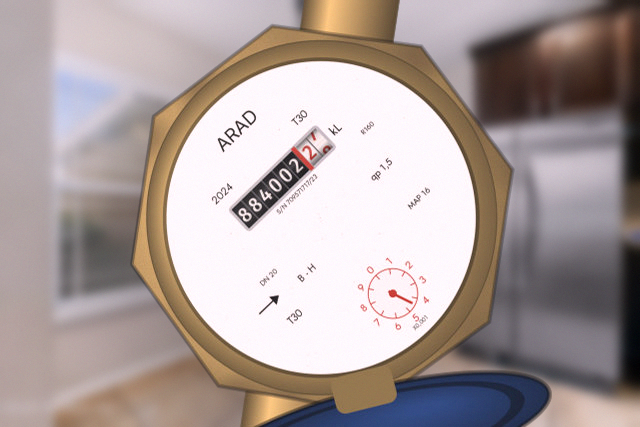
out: 884002.274 kL
